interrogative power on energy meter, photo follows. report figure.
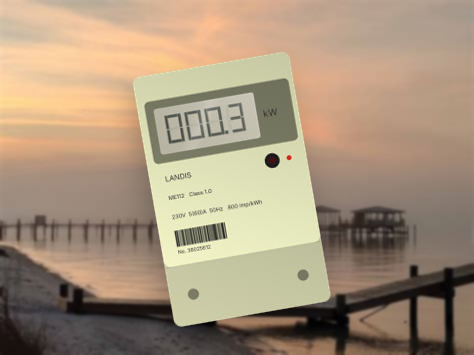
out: 0.3 kW
